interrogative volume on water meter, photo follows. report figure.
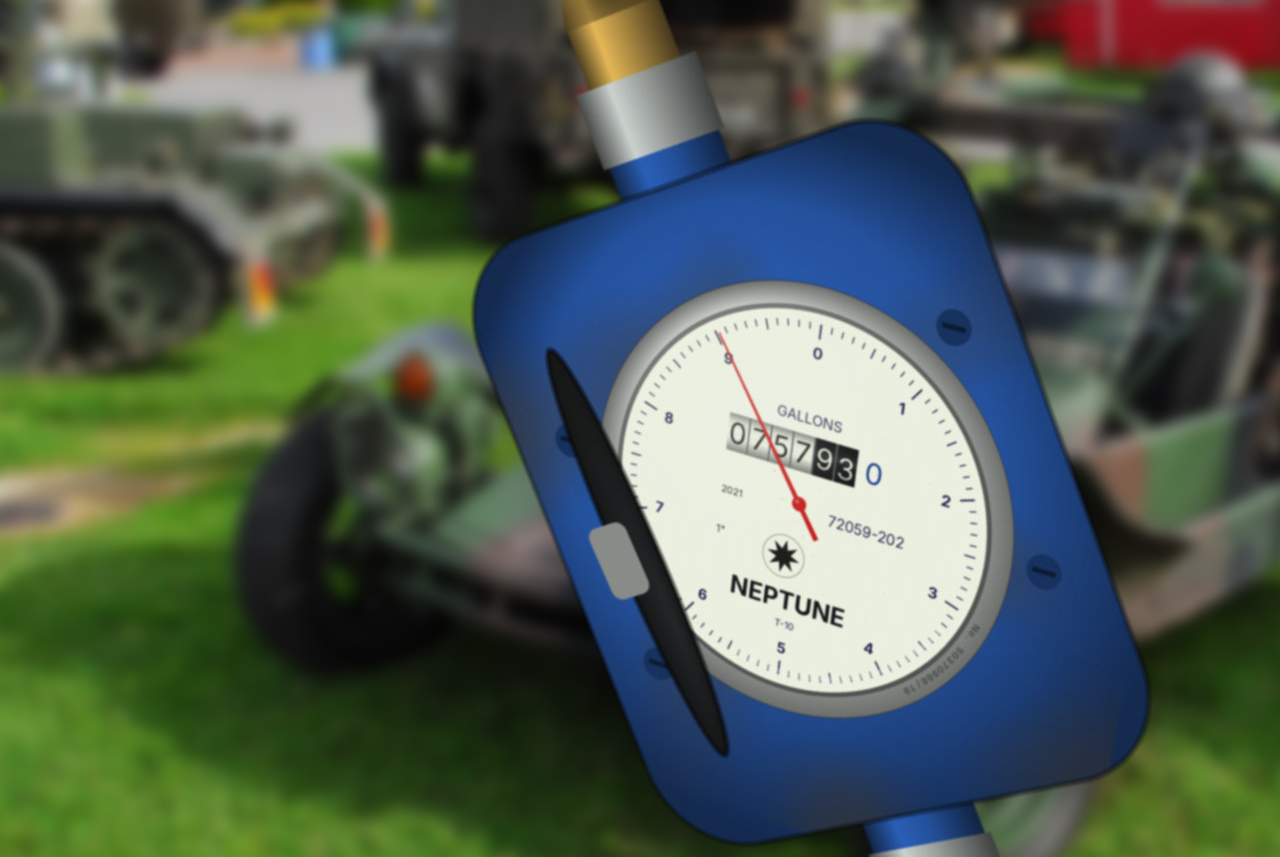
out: 757929.0 gal
